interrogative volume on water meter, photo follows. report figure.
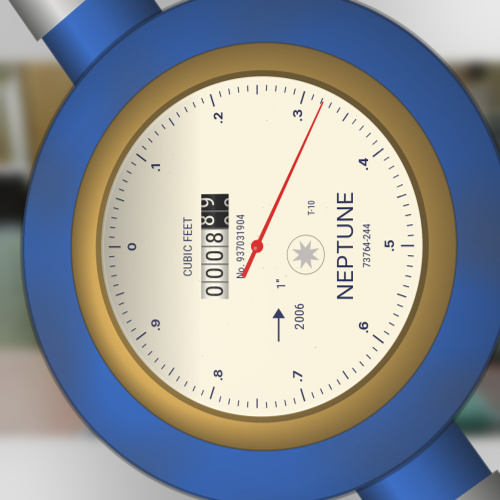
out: 889.32 ft³
